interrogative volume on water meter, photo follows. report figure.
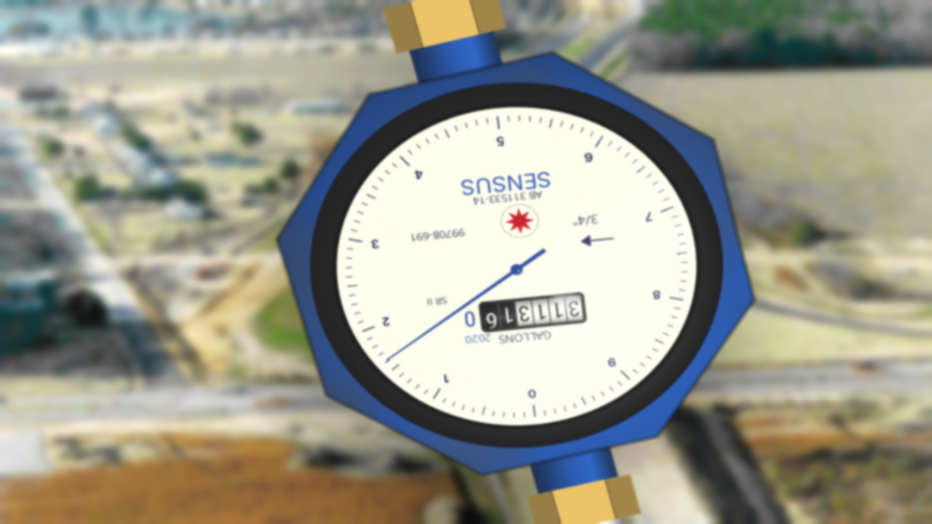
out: 3113161.6 gal
